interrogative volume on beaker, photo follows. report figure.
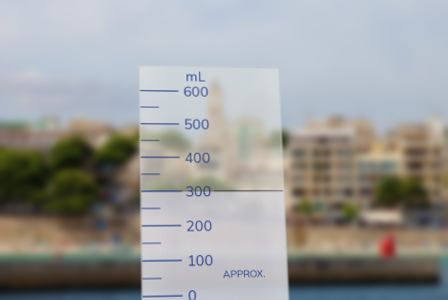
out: 300 mL
